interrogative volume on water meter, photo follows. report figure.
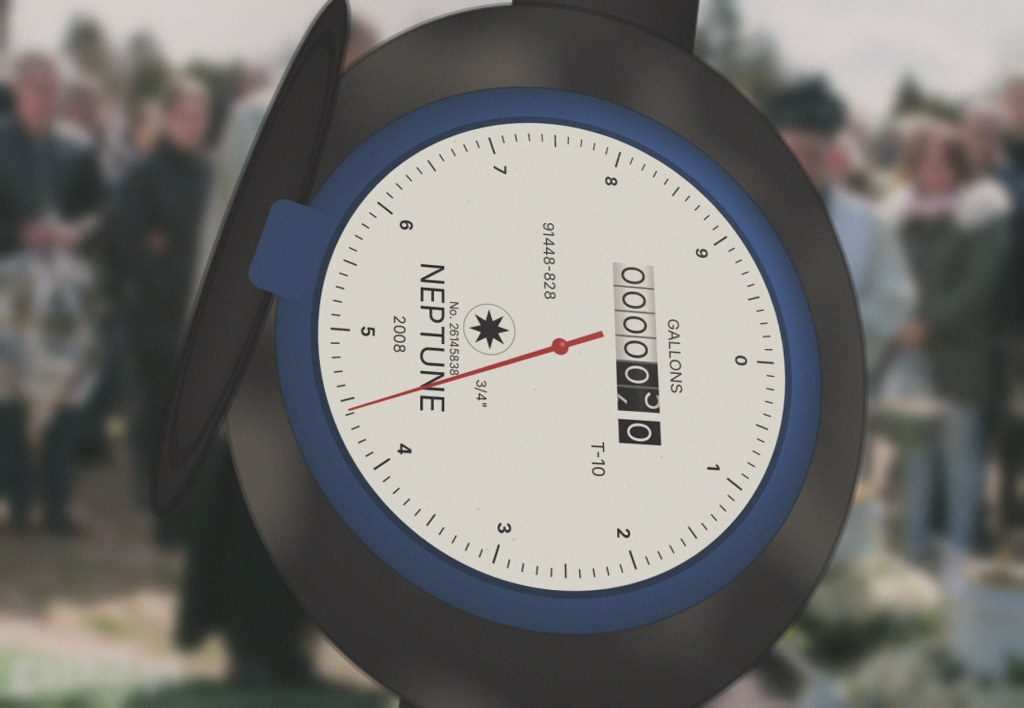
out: 54.4 gal
